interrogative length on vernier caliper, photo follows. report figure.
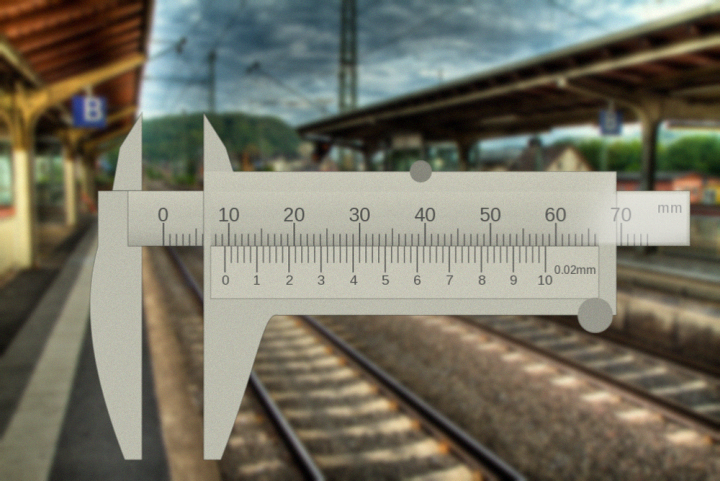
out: 9.4 mm
